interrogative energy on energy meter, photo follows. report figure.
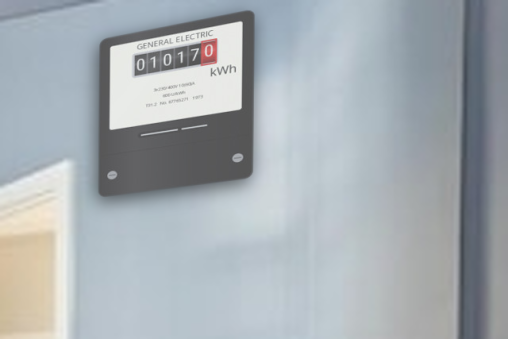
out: 1017.0 kWh
